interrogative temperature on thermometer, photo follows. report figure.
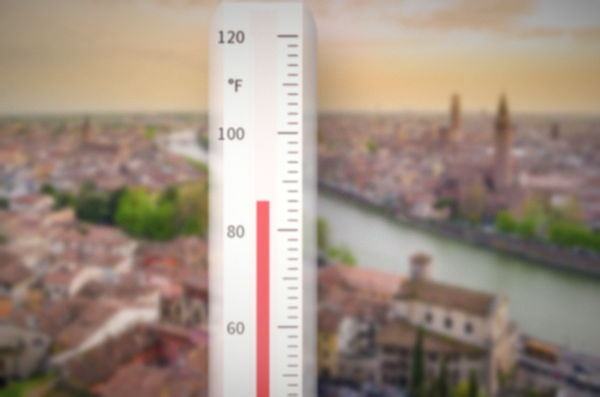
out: 86 °F
